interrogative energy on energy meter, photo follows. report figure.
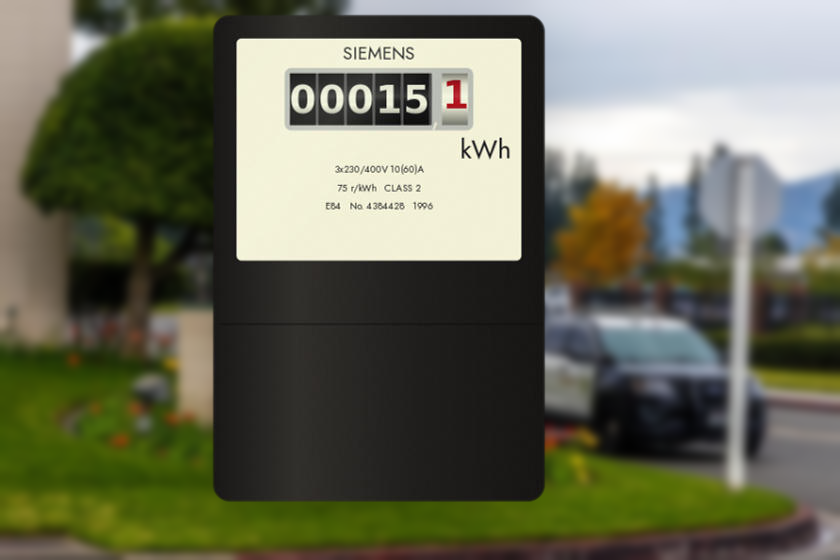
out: 15.1 kWh
